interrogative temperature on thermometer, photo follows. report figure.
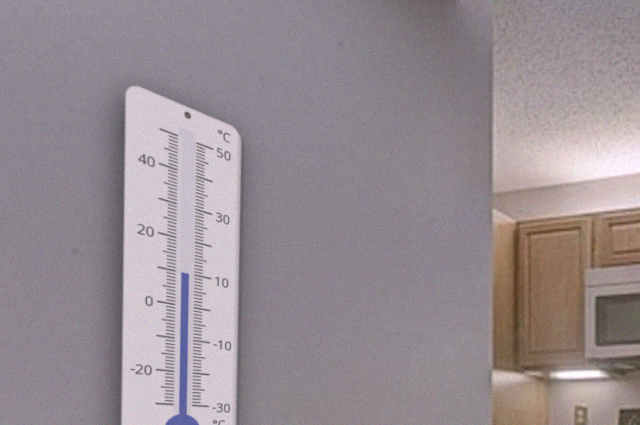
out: 10 °C
